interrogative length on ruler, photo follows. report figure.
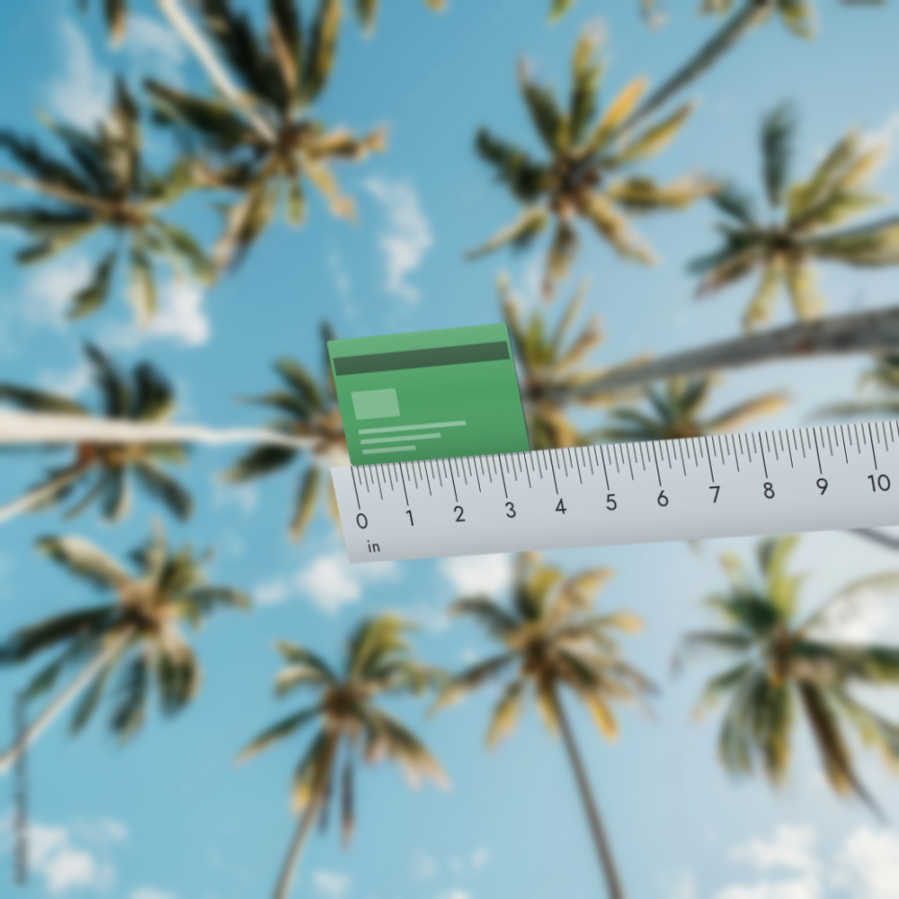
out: 3.625 in
